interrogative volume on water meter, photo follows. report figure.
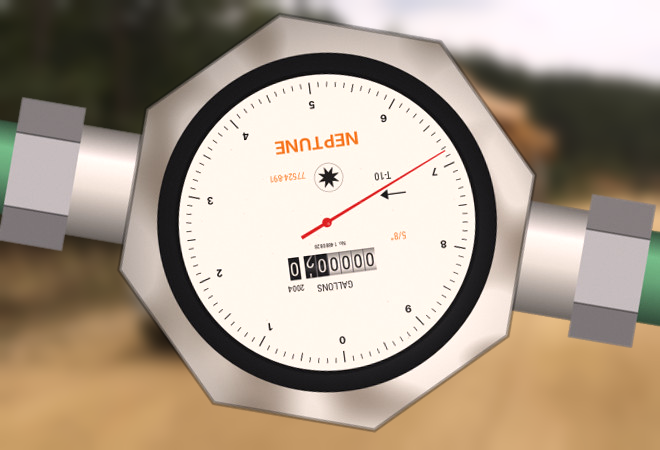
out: 16.8 gal
